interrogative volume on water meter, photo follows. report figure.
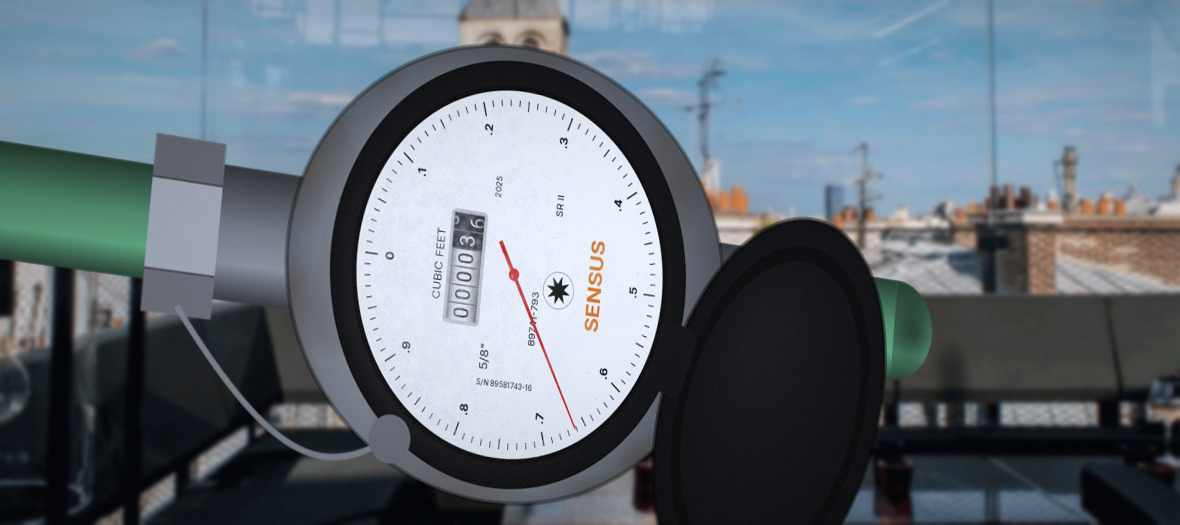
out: 35.66 ft³
